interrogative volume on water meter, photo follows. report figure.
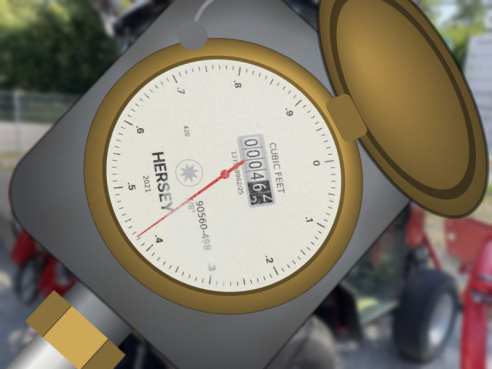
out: 462.42 ft³
